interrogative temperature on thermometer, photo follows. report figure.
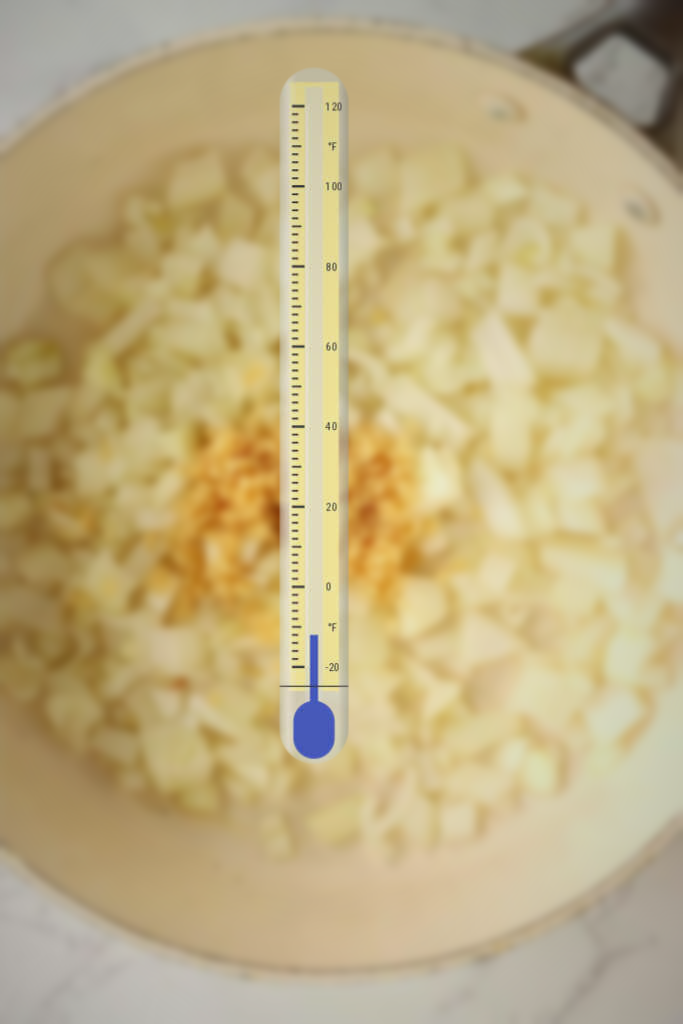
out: -12 °F
